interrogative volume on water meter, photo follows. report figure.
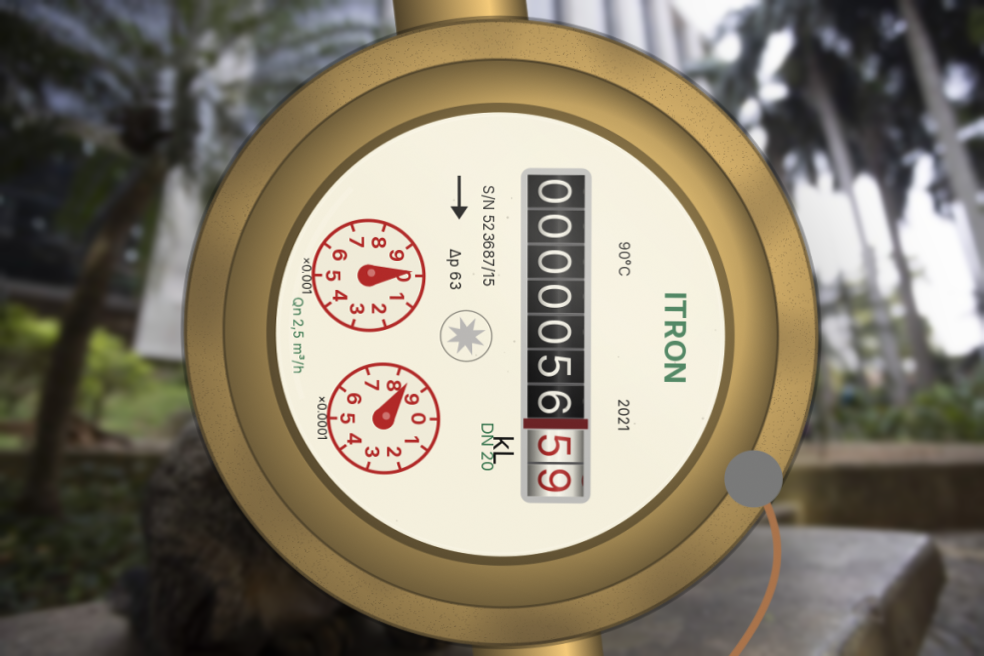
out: 56.5898 kL
